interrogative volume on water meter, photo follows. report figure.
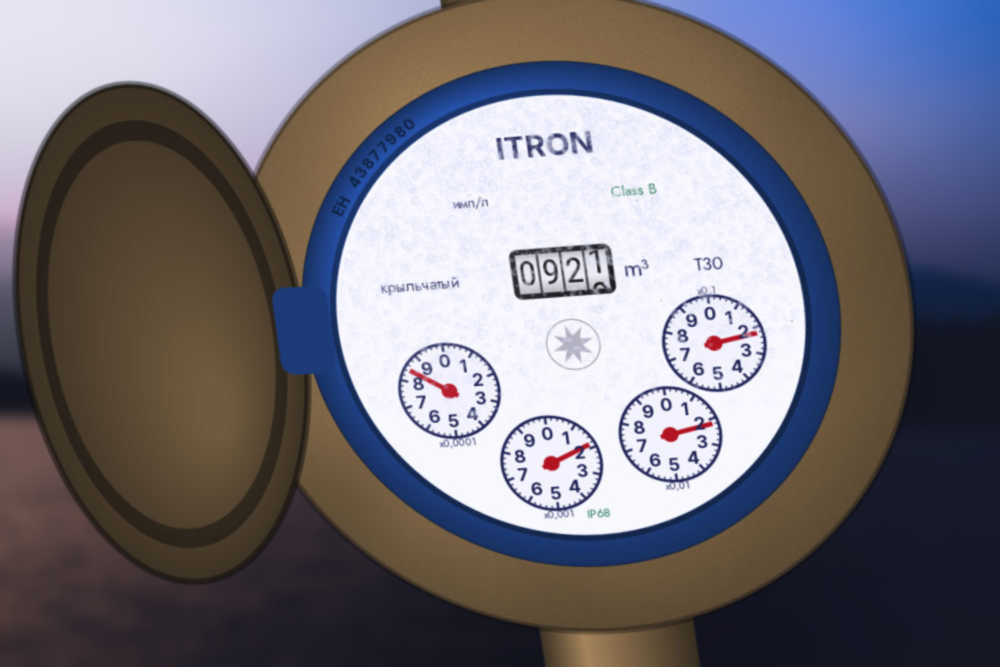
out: 921.2218 m³
